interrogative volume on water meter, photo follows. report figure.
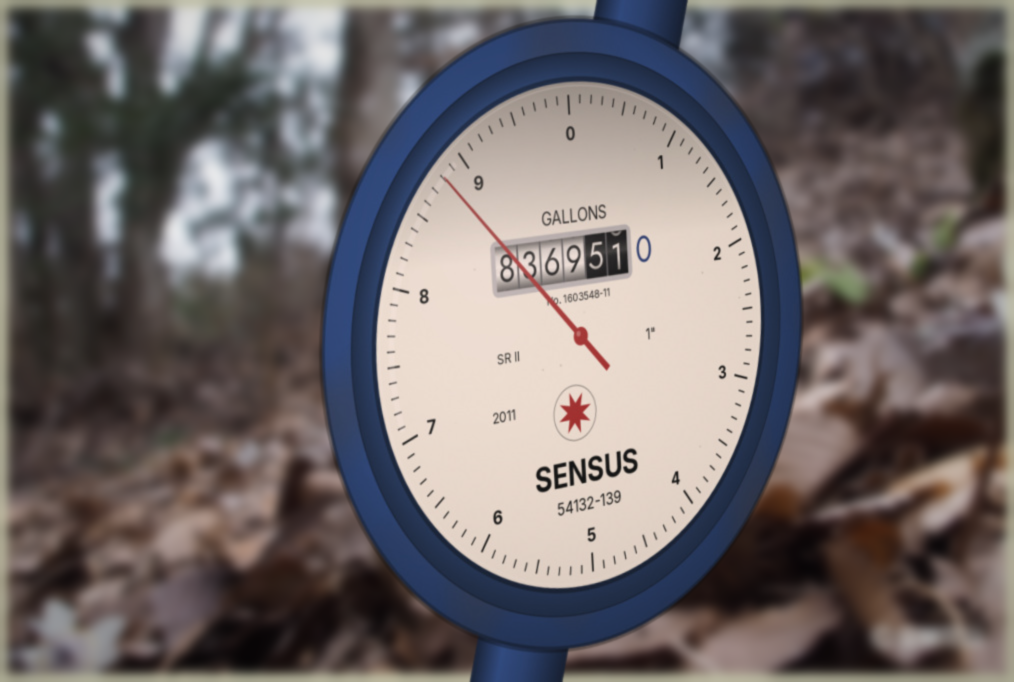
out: 8369508.8 gal
